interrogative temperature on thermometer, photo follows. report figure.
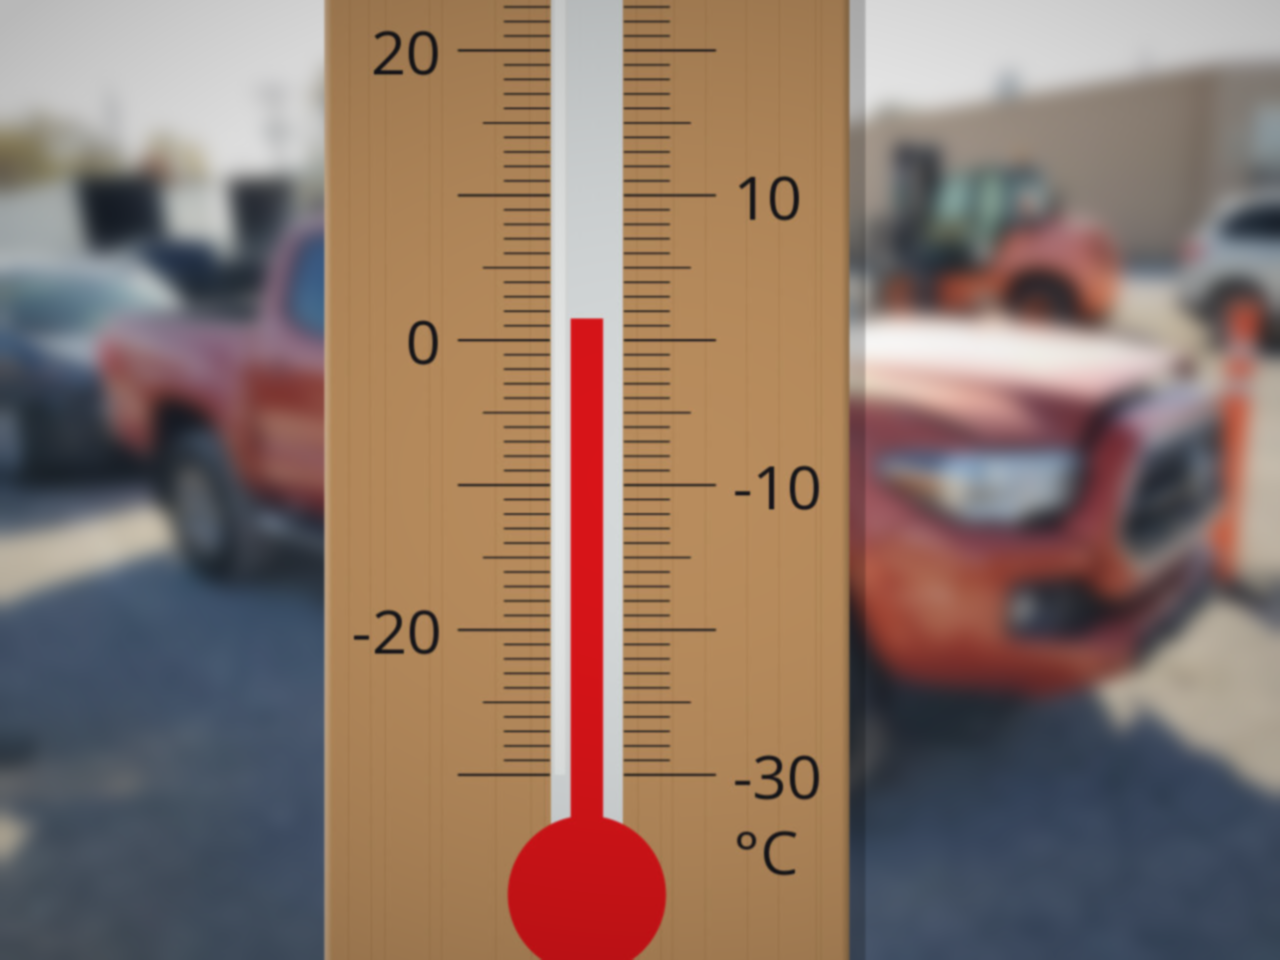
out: 1.5 °C
